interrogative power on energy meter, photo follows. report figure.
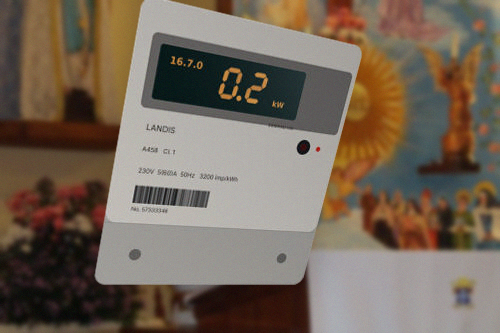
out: 0.2 kW
